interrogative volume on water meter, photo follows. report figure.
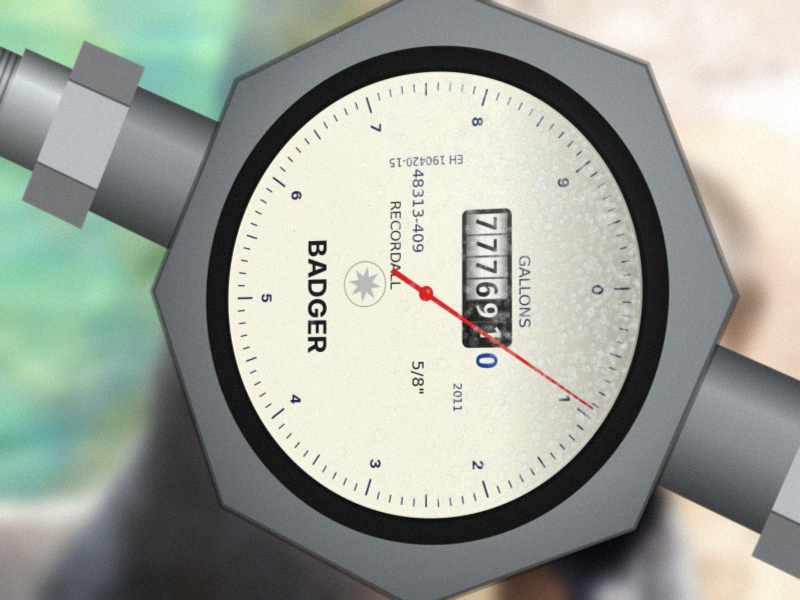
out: 7776910.9 gal
